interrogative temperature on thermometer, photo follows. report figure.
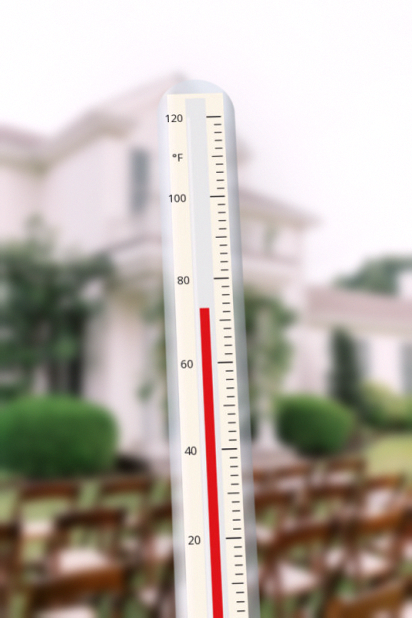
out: 73 °F
